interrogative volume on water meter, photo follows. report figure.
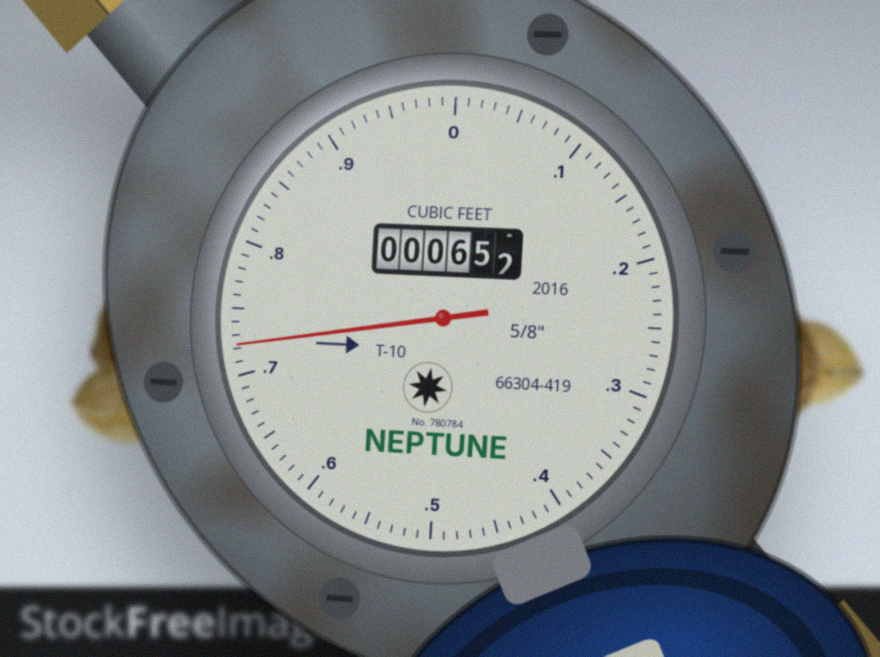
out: 651.72 ft³
